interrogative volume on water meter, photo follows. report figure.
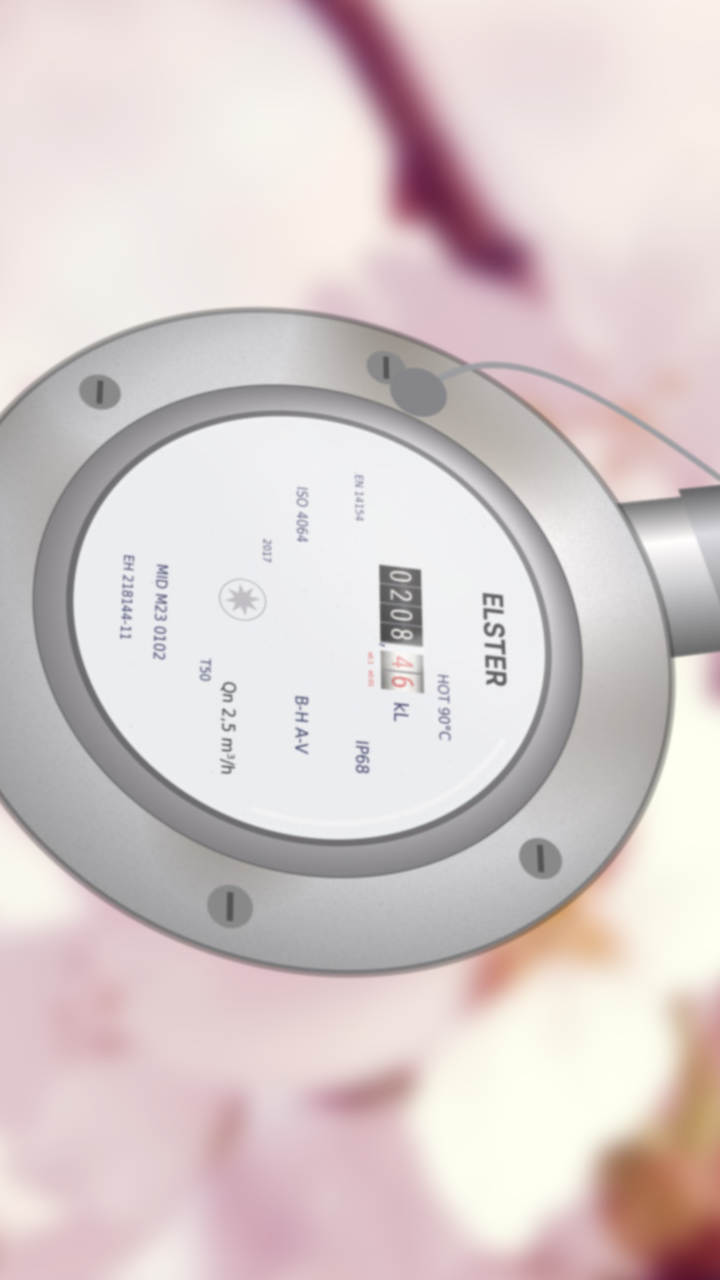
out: 208.46 kL
